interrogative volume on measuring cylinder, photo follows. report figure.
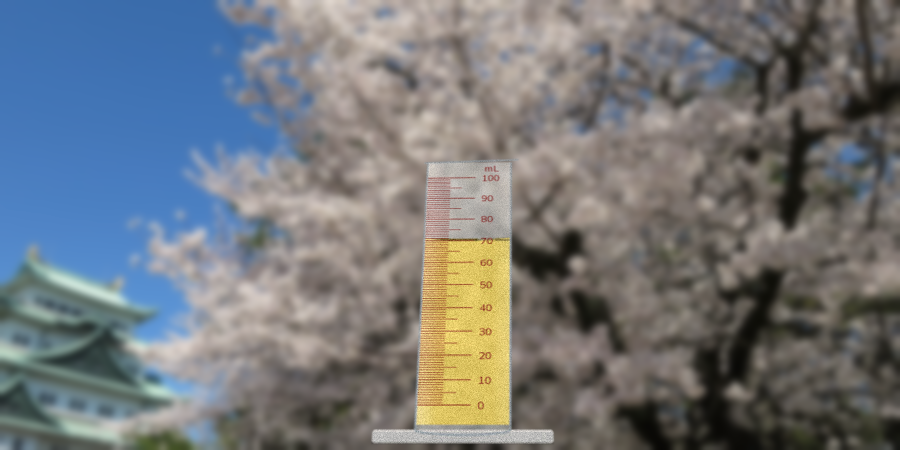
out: 70 mL
